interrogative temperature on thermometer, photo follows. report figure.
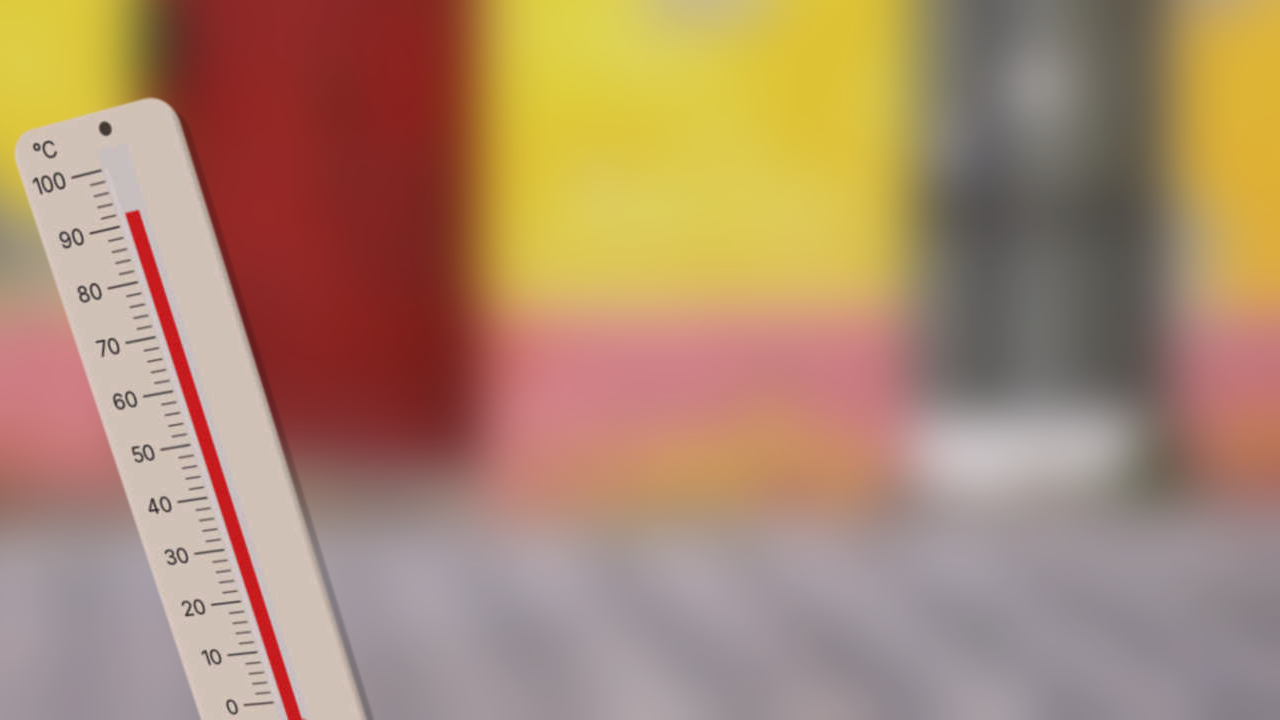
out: 92 °C
